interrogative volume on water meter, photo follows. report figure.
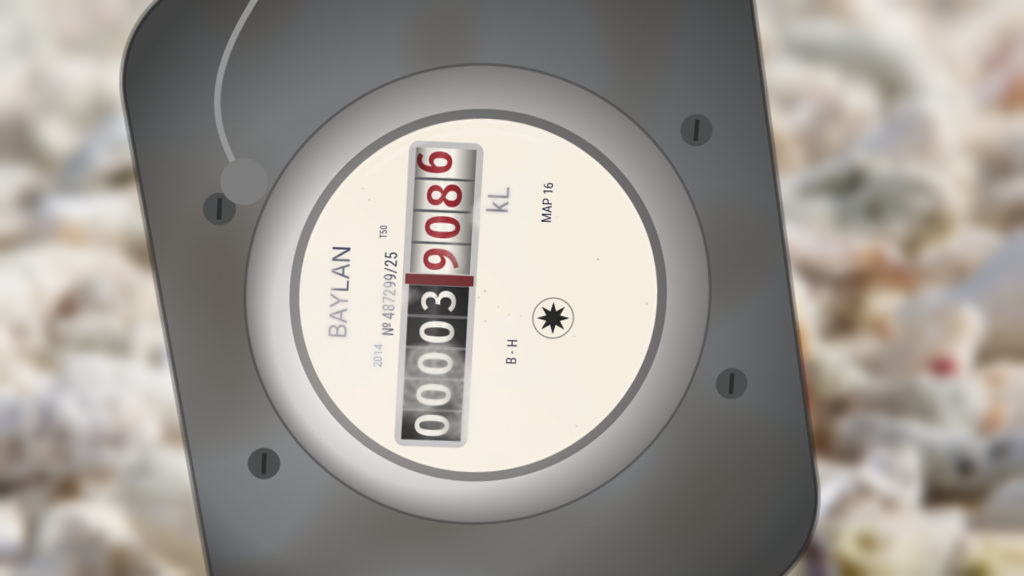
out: 3.9086 kL
